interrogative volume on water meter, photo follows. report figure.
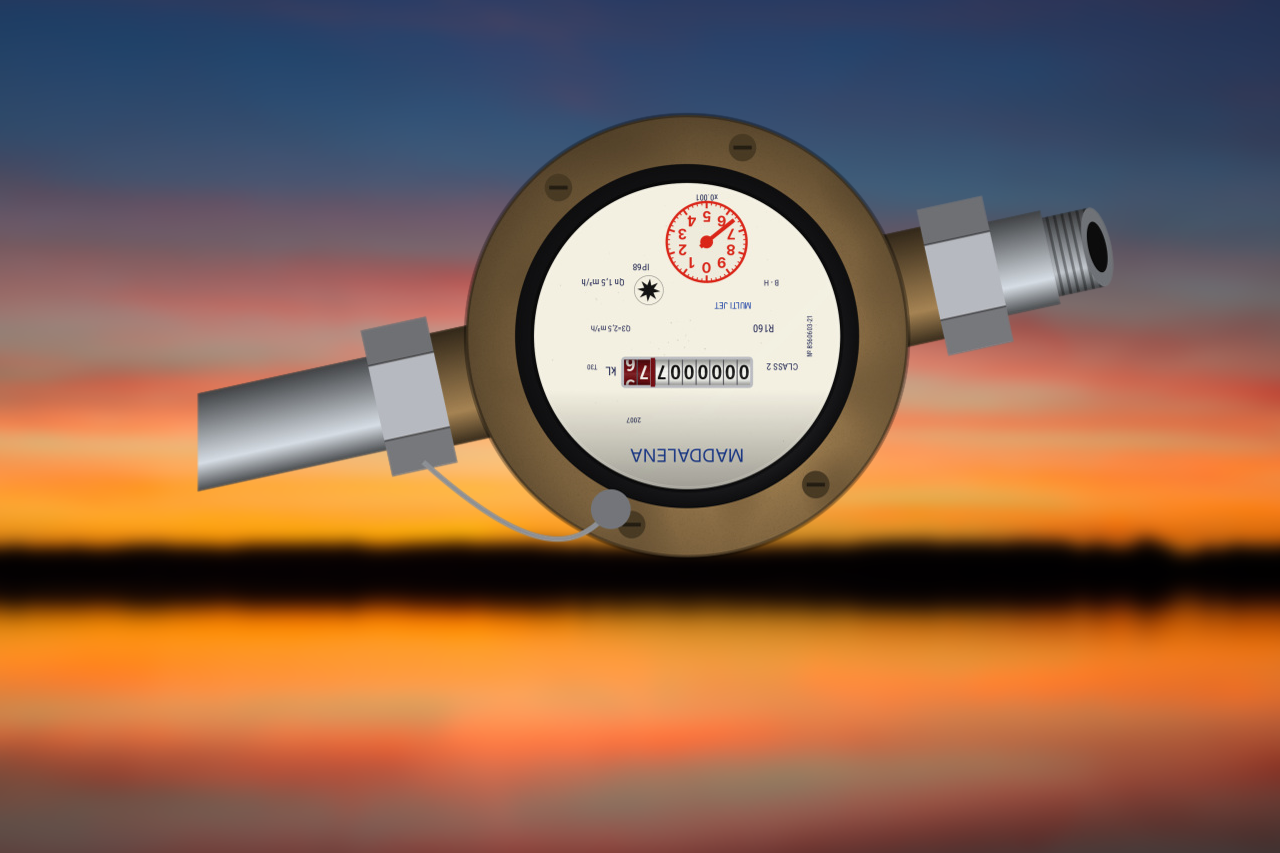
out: 7.756 kL
